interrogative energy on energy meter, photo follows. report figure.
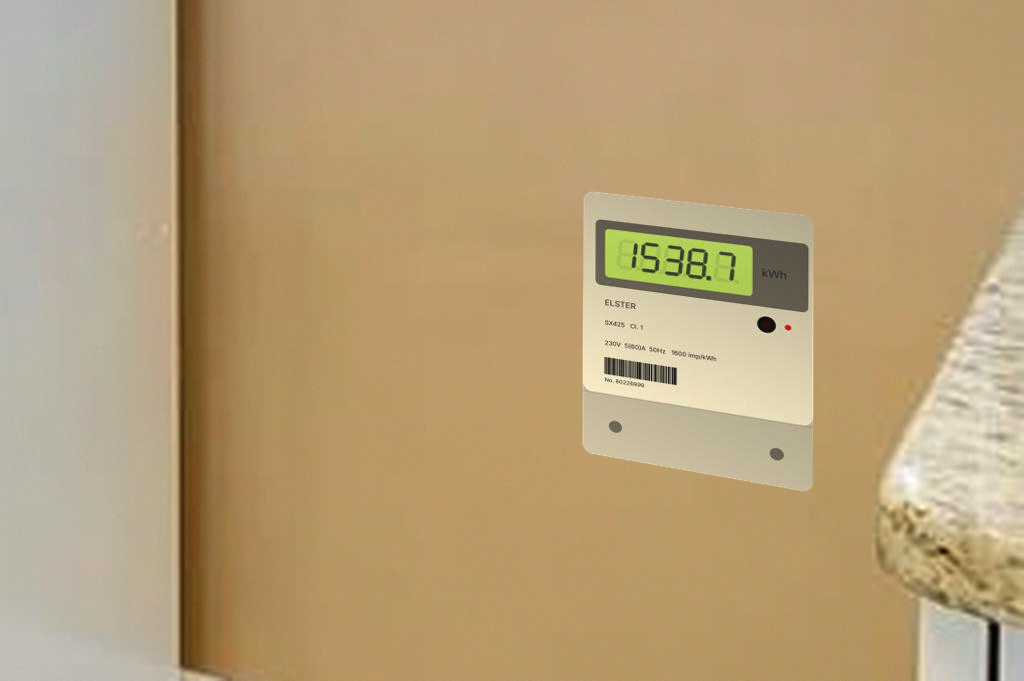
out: 1538.7 kWh
